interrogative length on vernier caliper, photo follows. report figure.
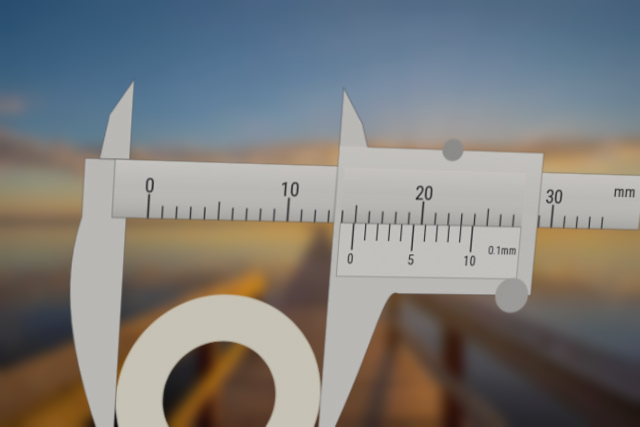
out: 14.9 mm
